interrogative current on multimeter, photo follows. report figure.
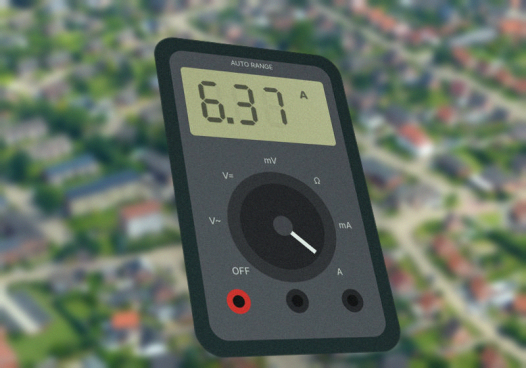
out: 6.37 A
